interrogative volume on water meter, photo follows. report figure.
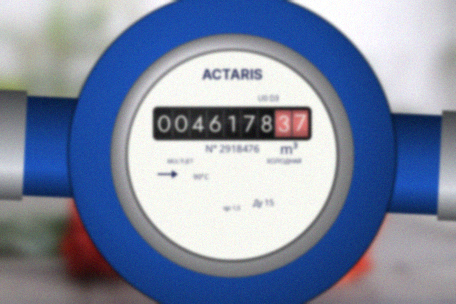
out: 46178.37 m³
